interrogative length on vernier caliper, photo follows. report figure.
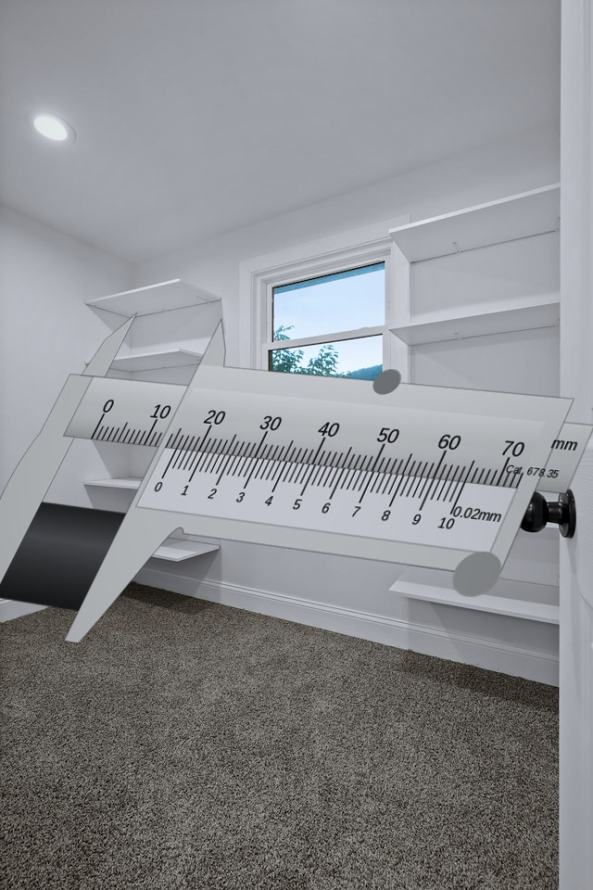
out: 16.0 mm
